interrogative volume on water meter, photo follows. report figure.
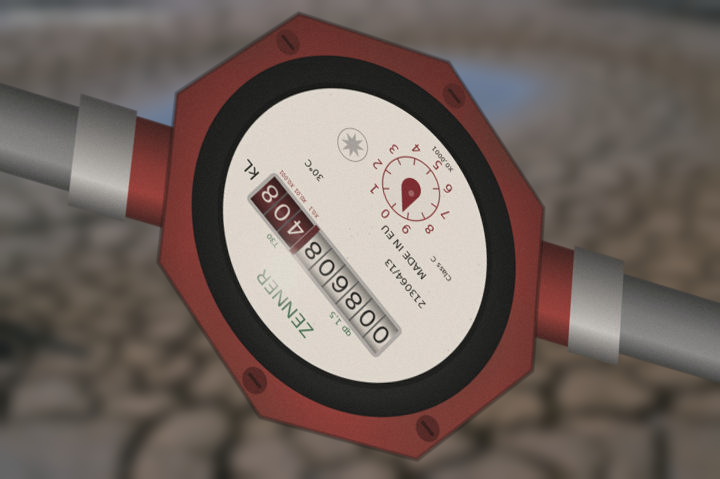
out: 8608.4079 kL
